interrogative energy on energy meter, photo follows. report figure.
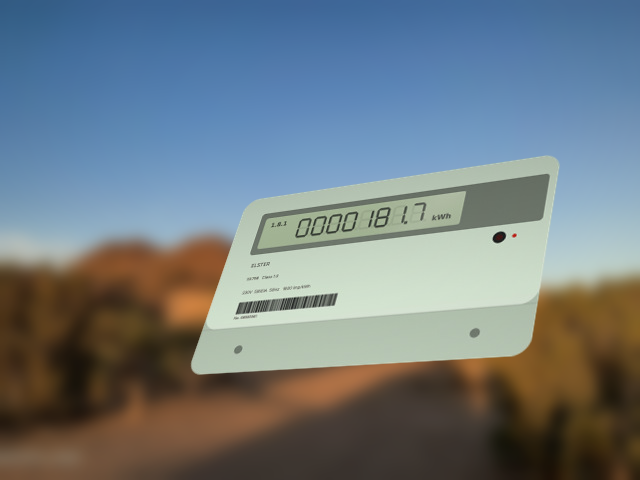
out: 181.7 kWh
